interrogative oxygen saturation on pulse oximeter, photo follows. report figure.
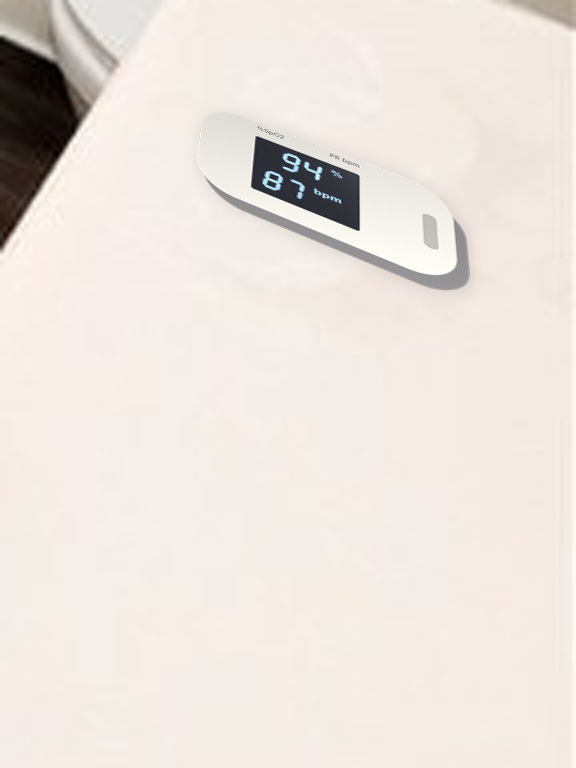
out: 94 %
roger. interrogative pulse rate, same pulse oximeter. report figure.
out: 87 bpm
